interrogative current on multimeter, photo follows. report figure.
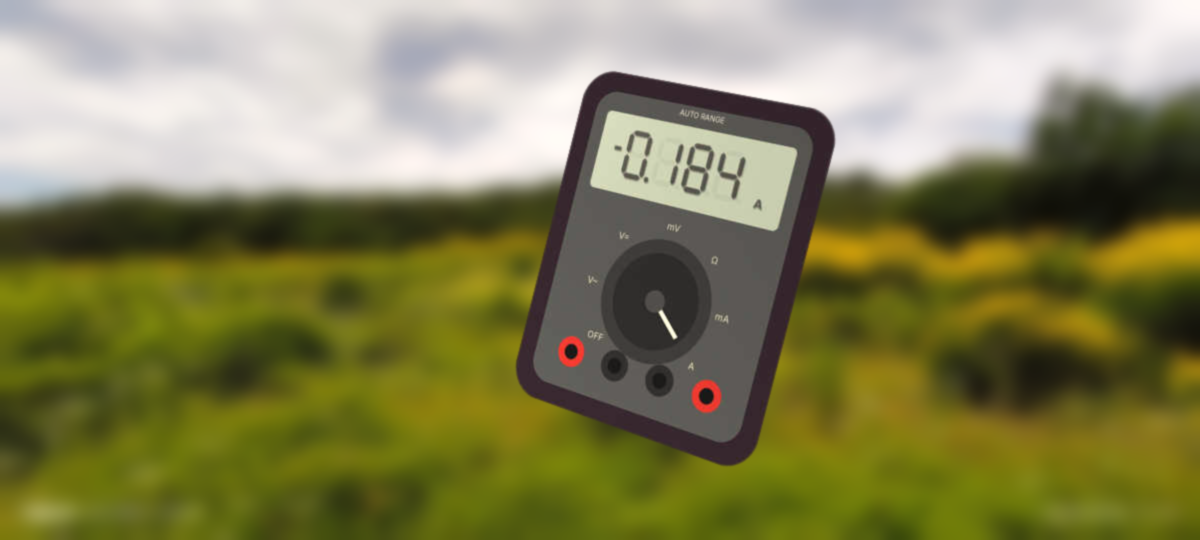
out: -0.184 A
